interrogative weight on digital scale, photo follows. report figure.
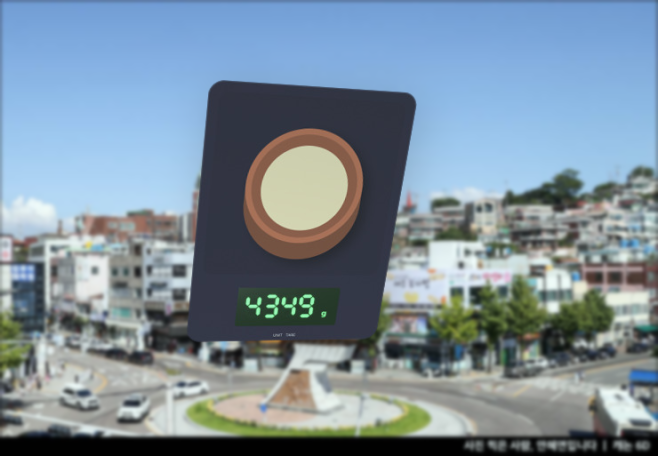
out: 4349 g
